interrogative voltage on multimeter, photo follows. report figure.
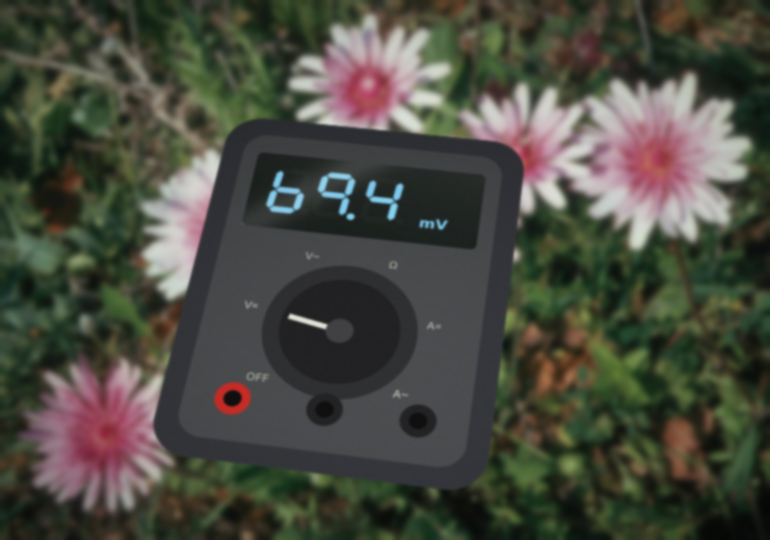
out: 69.4 mV
